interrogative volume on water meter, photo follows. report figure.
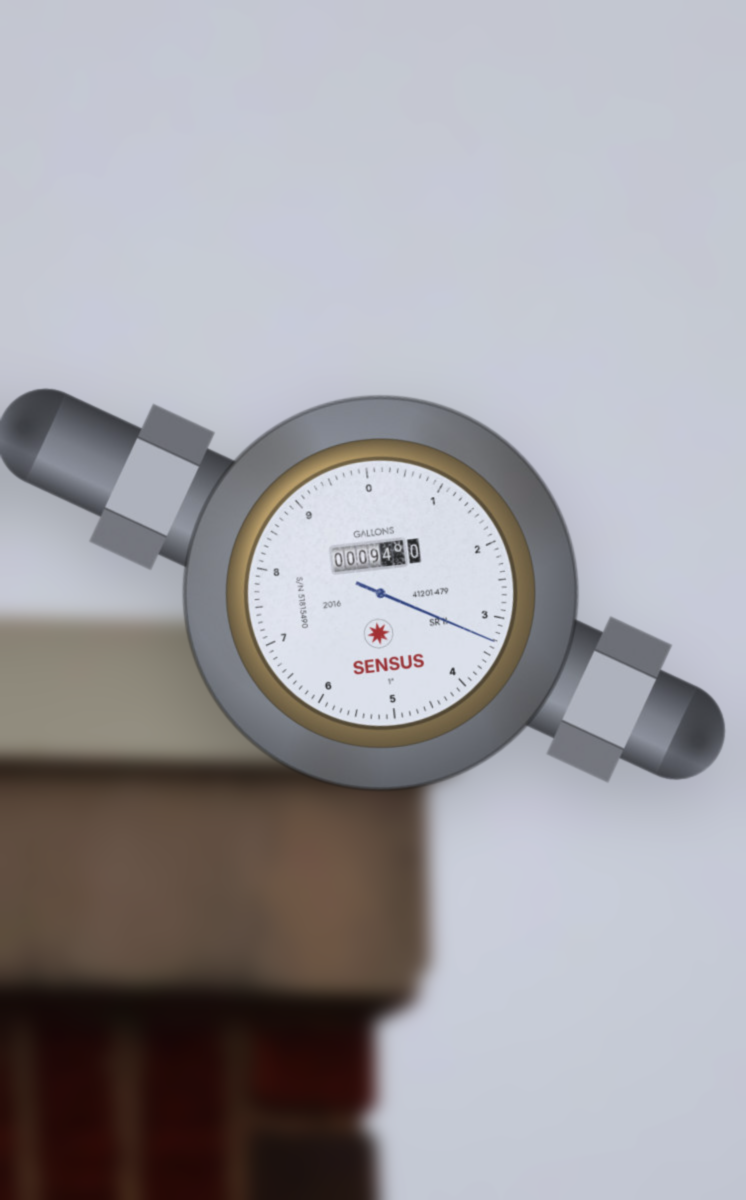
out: 9483.3 gal
